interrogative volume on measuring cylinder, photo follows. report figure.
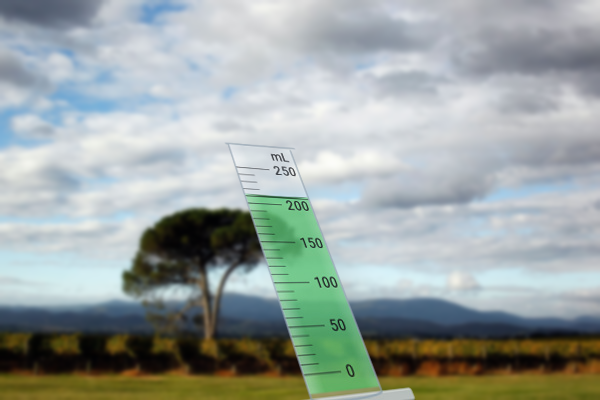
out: 210 mL
